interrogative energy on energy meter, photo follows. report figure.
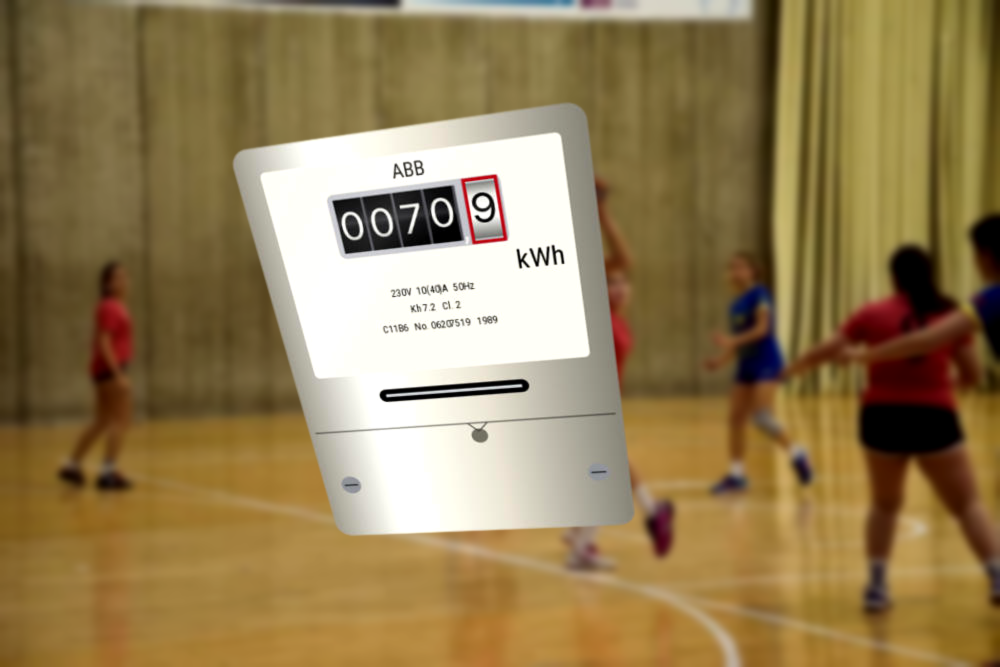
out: 70.9 kWh
